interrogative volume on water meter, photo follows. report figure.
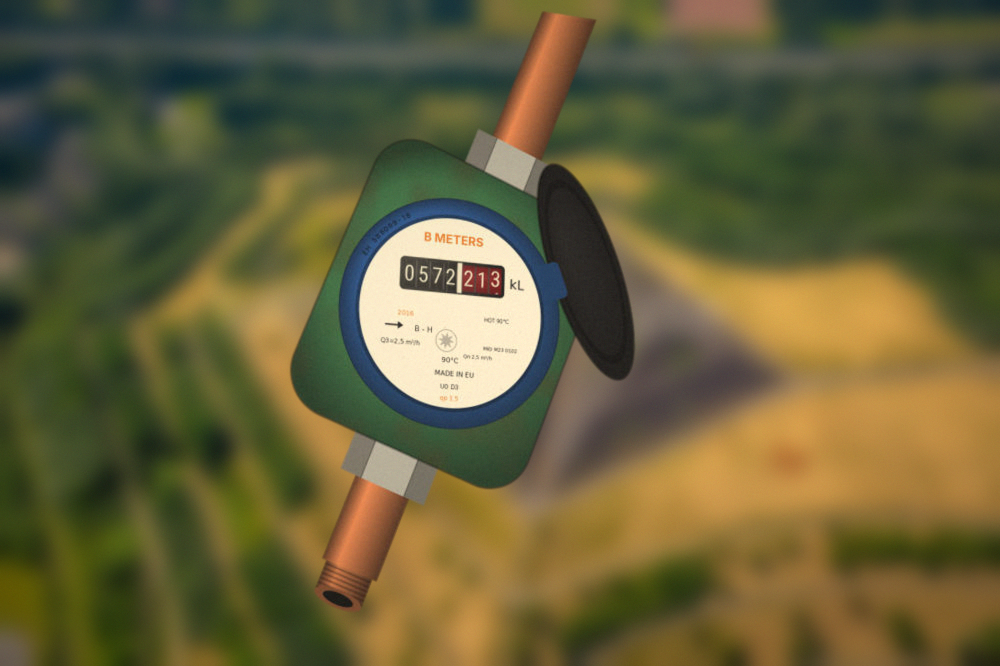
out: 572.213 kL
